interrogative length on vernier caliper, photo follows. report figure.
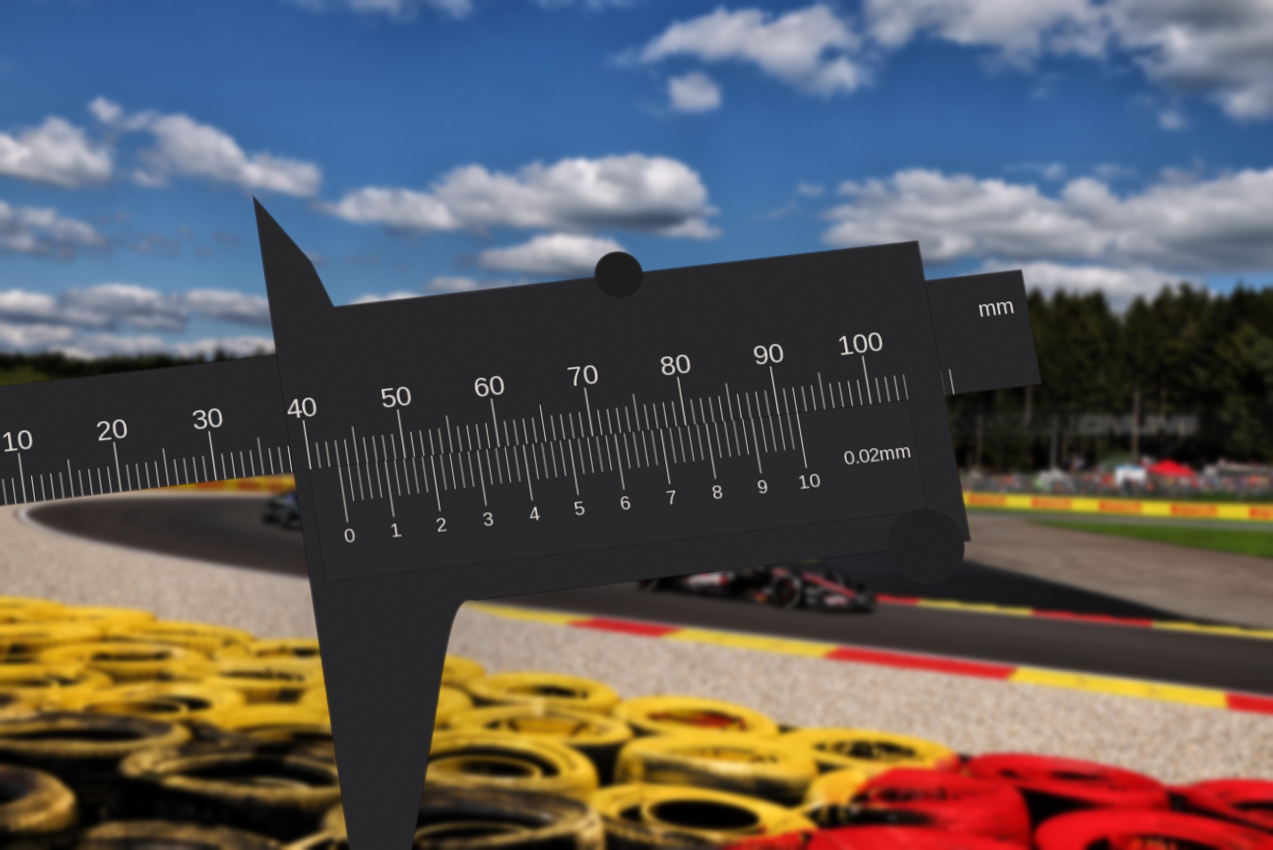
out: 43.0 mm
